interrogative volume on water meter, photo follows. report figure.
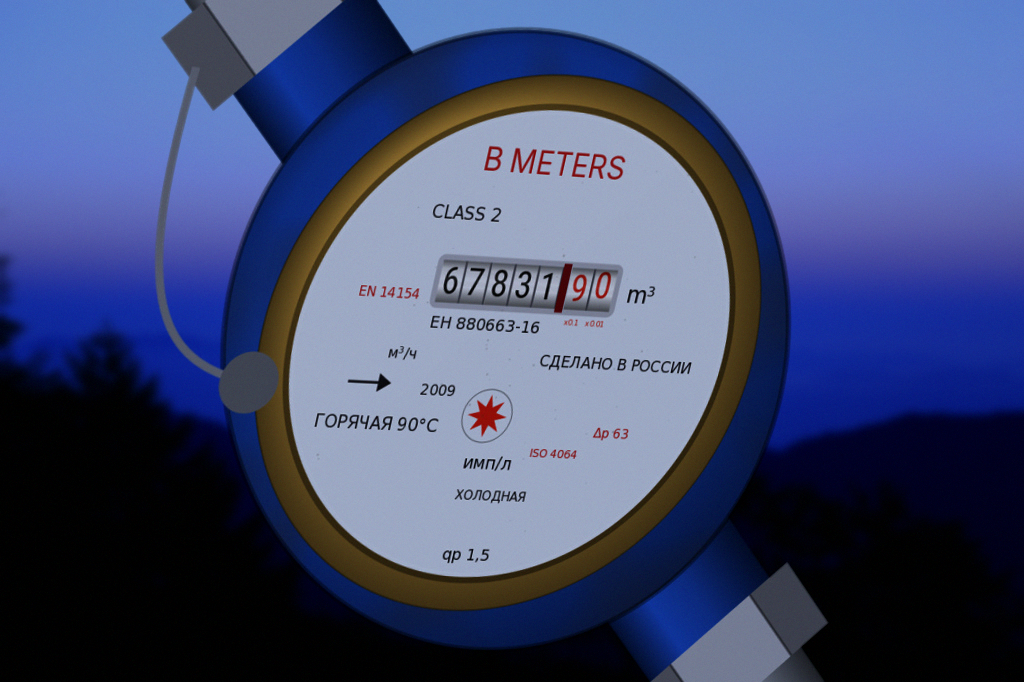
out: 67831.90 m³
